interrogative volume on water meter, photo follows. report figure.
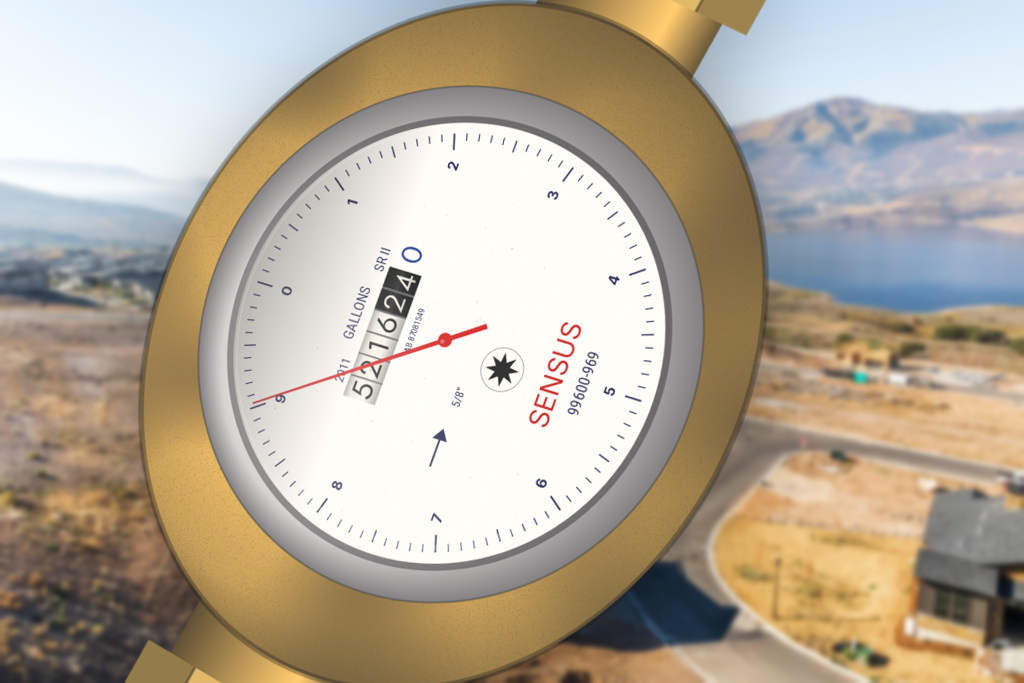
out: 5216239.0 gal
